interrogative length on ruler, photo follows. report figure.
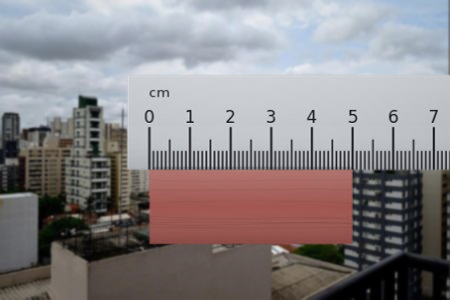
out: 5 cm
